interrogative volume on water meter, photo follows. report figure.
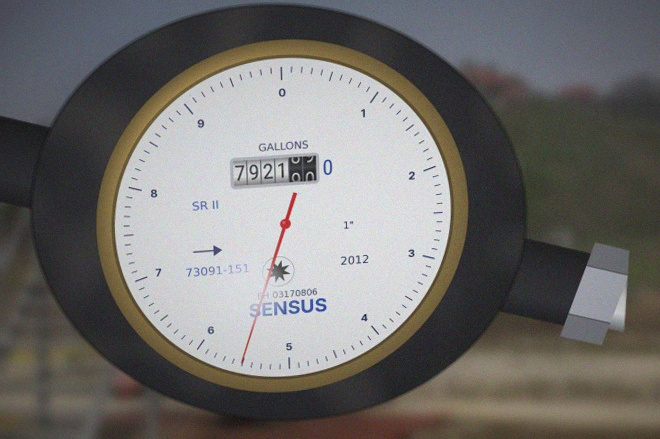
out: 7921895.5 gal
